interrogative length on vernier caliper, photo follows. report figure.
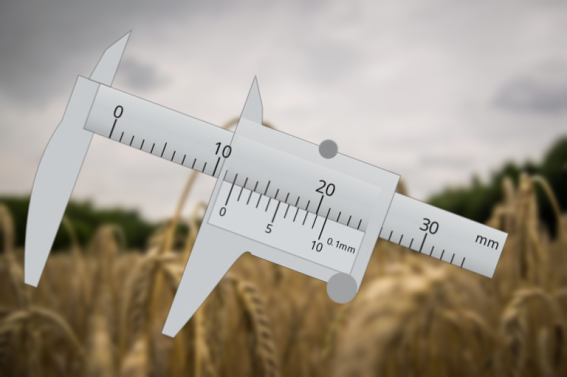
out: 12.0 mm
